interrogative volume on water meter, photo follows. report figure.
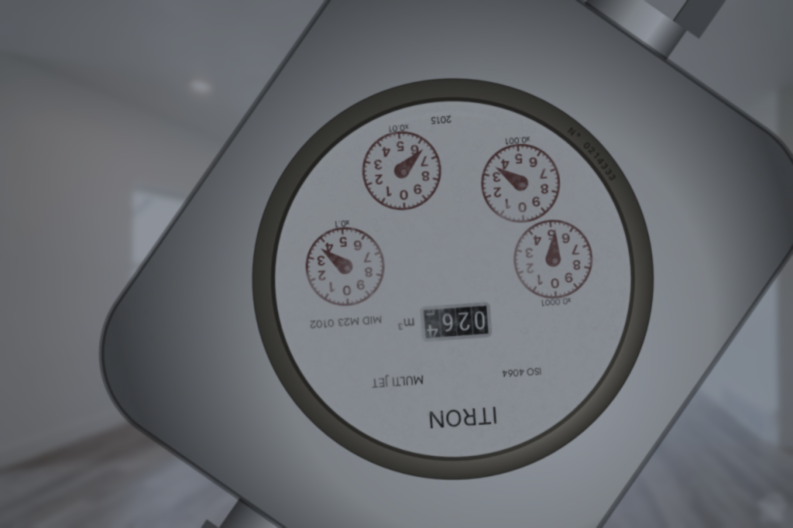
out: 264.3635 m³
